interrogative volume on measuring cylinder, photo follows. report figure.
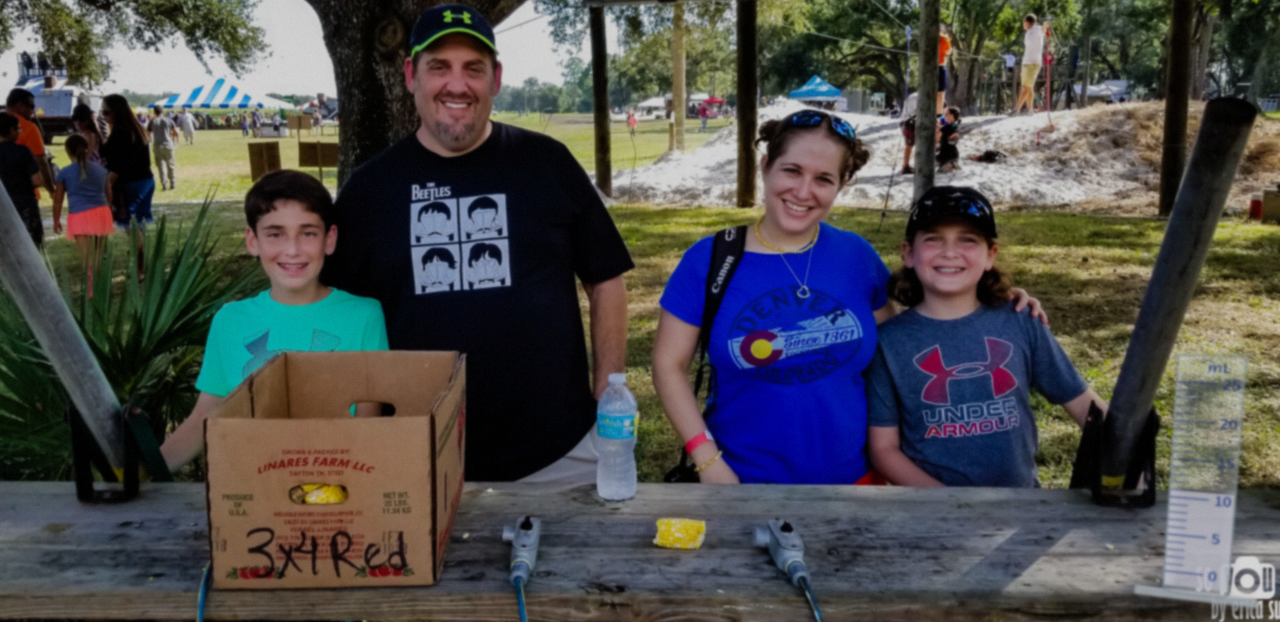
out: 11 mL
